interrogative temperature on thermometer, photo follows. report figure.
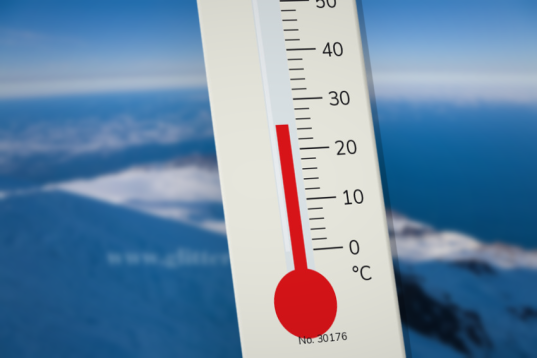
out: 25 °C
